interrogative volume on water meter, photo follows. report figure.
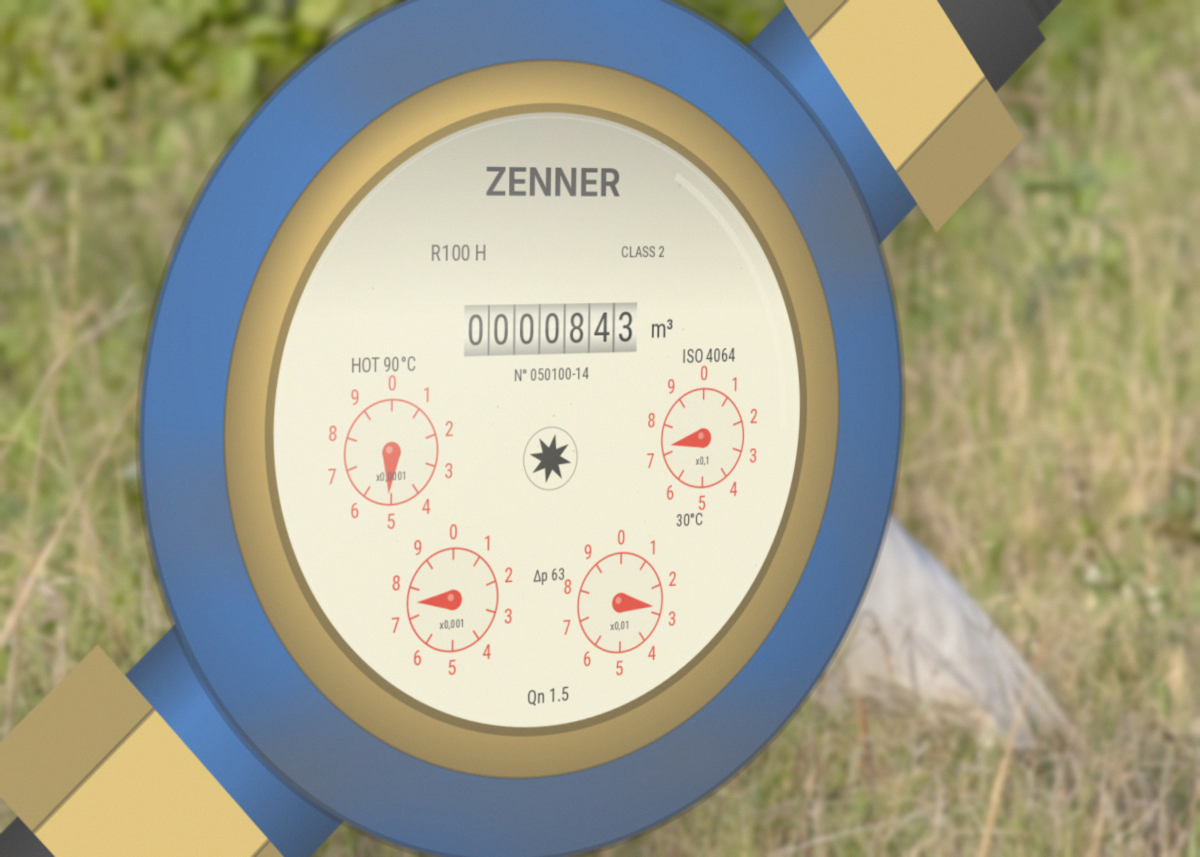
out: 843.7275 m³
